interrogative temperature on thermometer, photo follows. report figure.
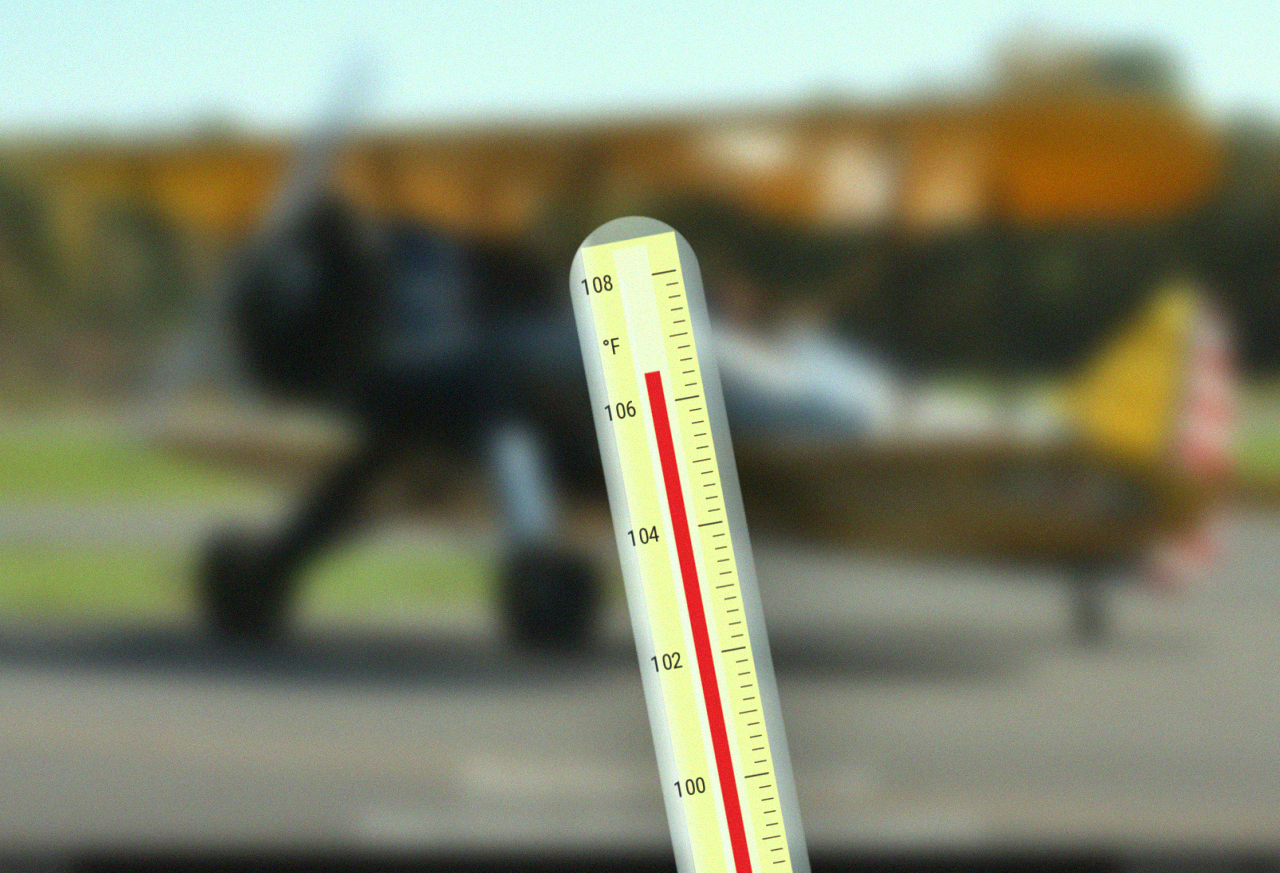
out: 106.5 °F
